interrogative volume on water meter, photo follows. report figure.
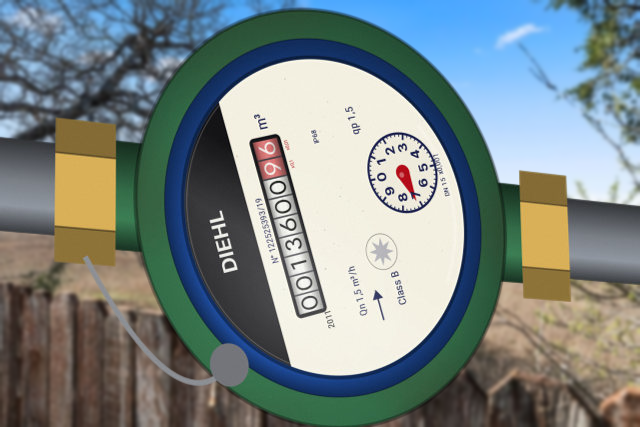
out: 13600.967 m³
